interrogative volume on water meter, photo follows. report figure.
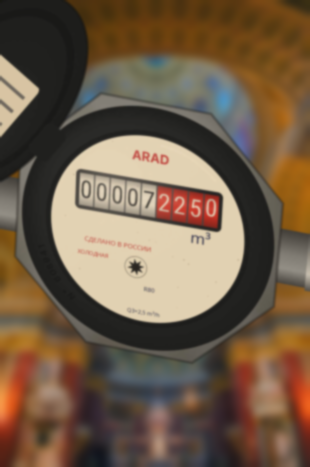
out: 7.2250 m³
